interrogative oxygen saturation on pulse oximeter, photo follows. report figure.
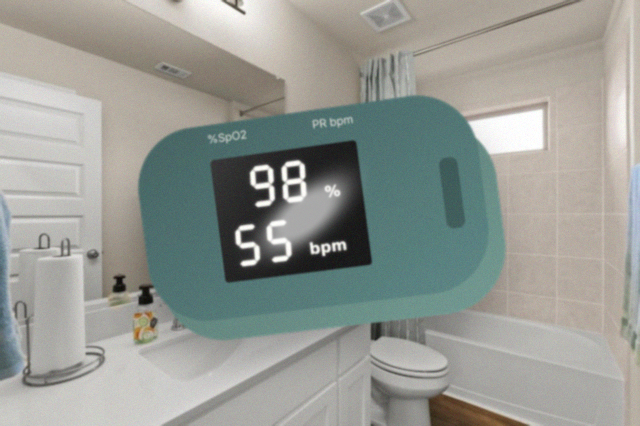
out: 98 %
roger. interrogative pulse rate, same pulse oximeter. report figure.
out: 55 bpm
